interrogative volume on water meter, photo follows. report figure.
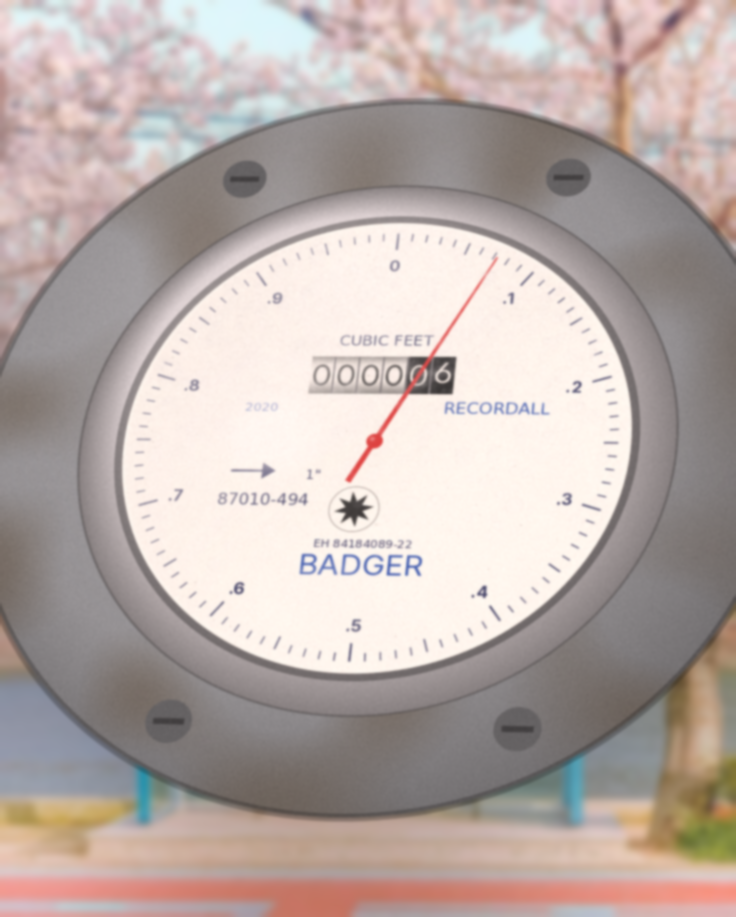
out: 6.07 ft³
